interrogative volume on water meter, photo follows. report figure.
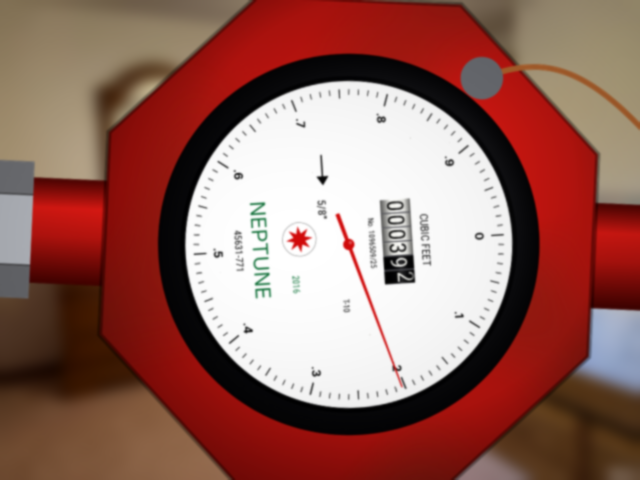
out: 392.20 ft³
